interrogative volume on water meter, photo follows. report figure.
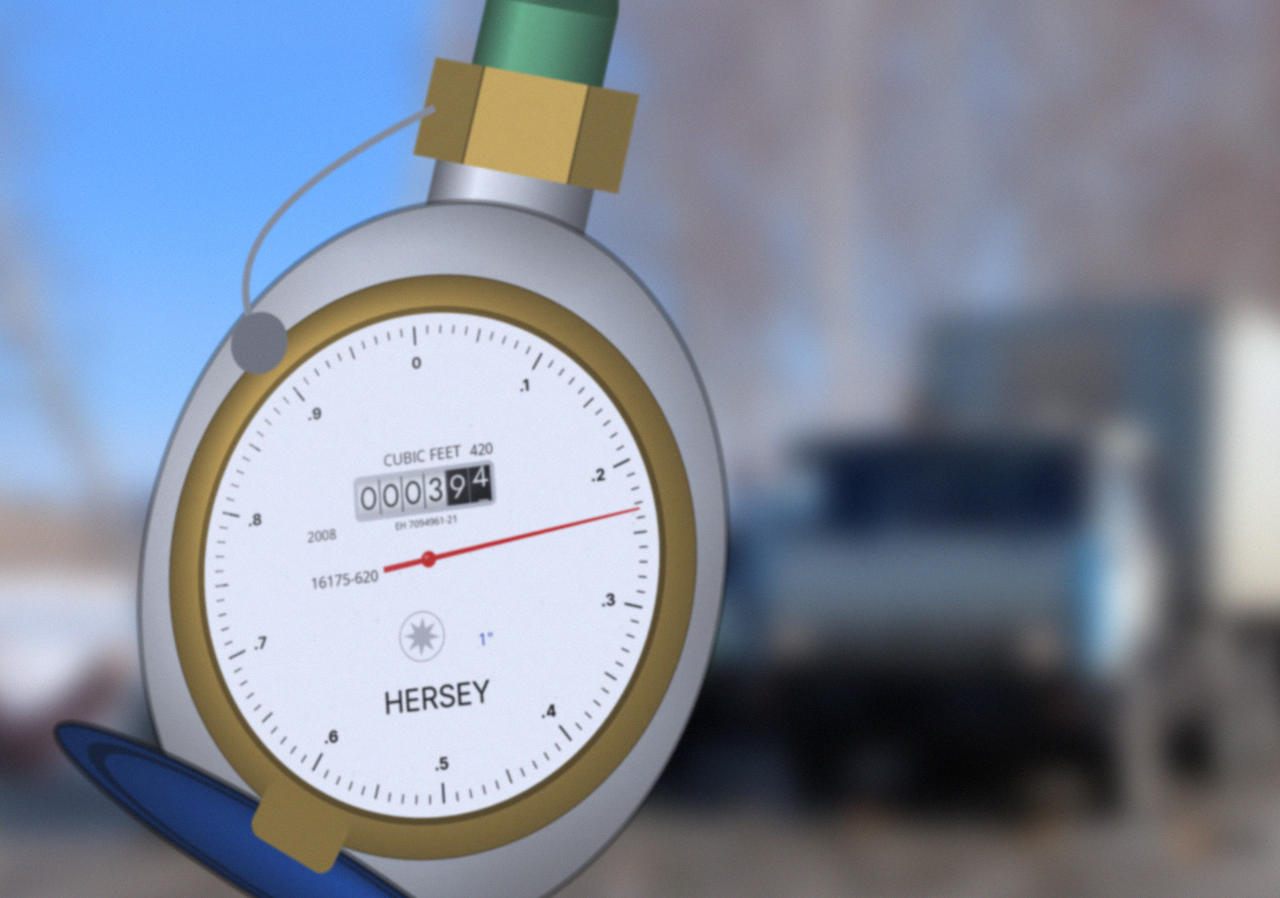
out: 394.23 ft³
